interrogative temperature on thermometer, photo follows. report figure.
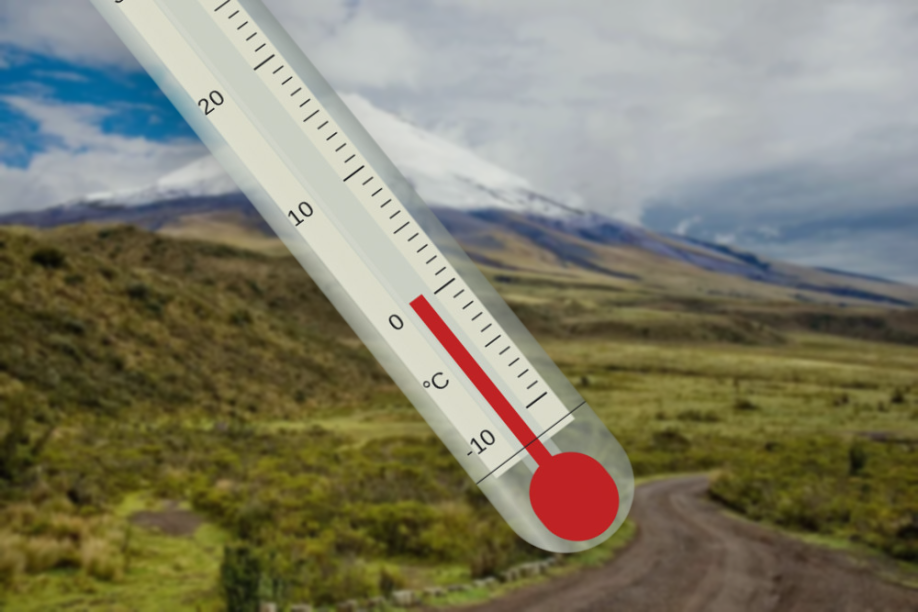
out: 0.5 °C
